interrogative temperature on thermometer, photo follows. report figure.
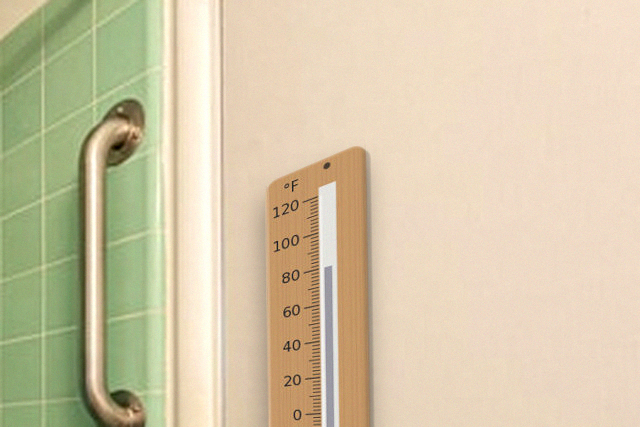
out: 80 °F
